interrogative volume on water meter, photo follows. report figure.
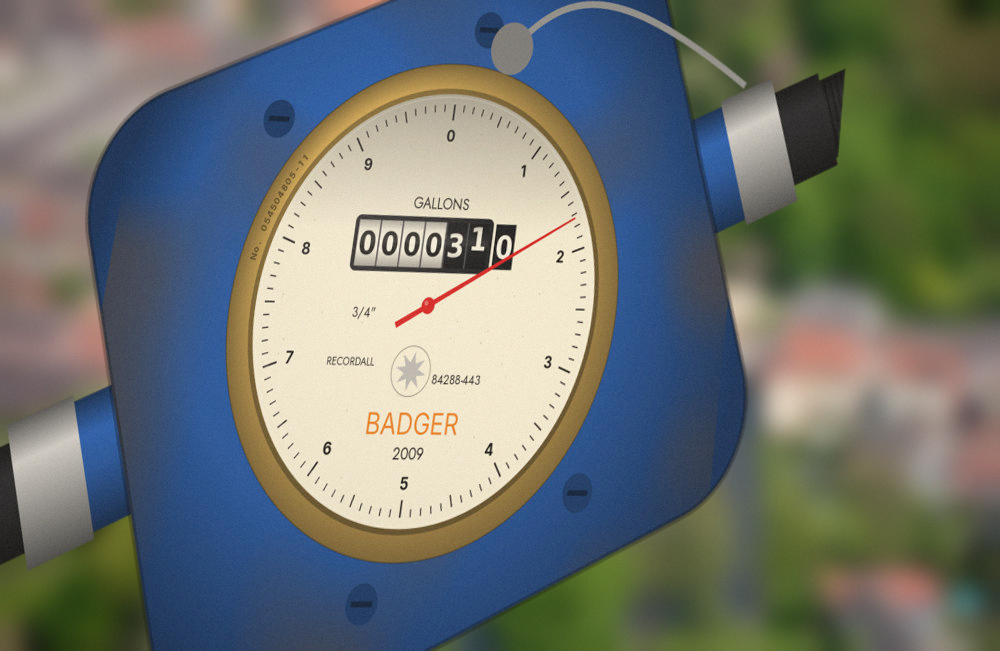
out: 311.7 gal
